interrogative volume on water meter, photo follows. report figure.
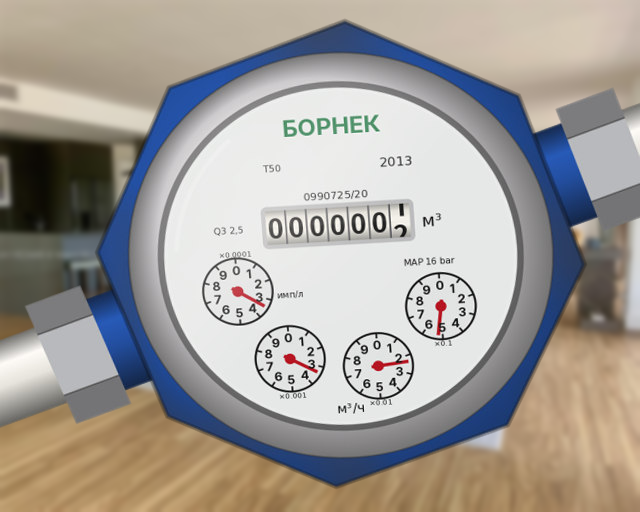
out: 1.5233 m³
